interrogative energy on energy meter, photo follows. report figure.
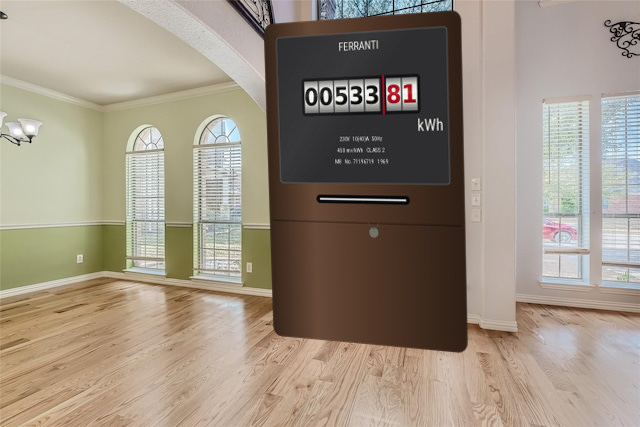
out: 533.81 kWh
